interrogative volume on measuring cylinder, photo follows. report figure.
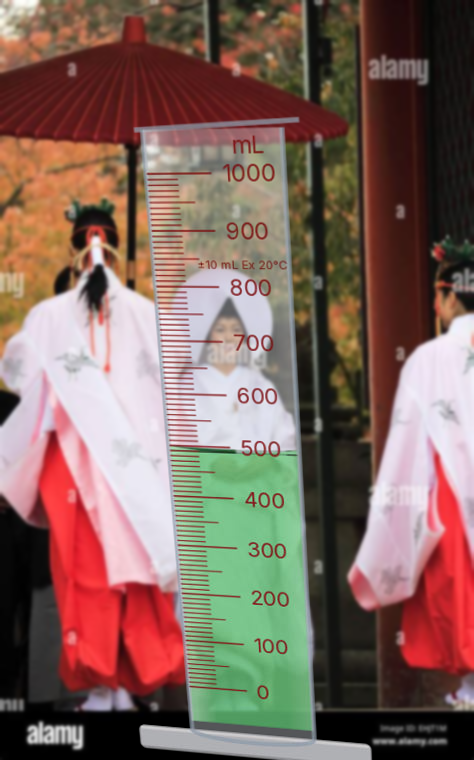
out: 490 mL
